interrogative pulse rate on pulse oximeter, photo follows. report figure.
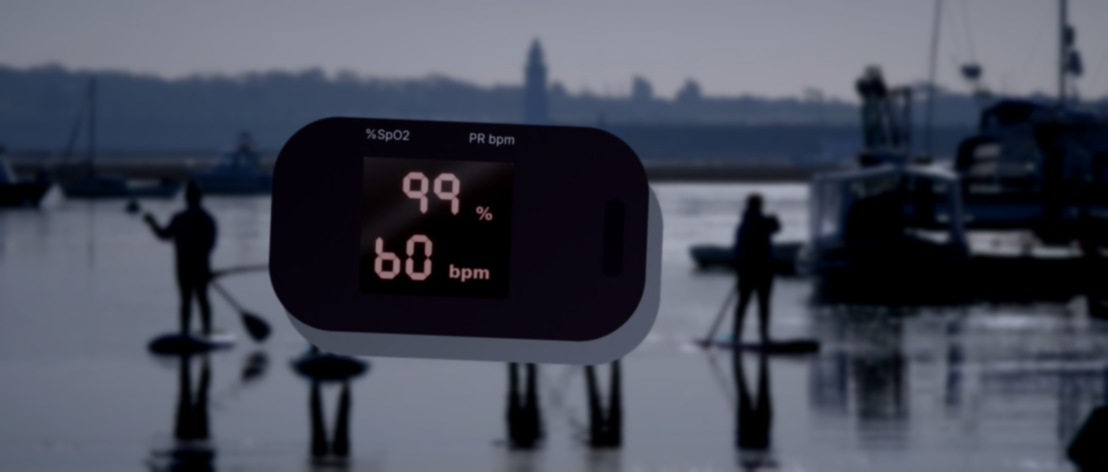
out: 60 bpm
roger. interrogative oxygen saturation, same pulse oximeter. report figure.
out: 99 %
